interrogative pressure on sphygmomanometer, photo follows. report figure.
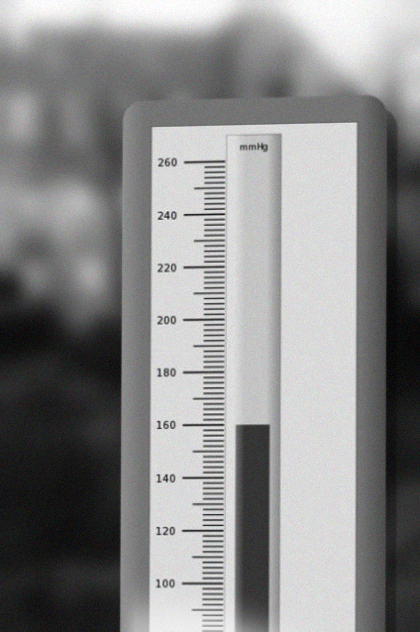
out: 160 mmHg
